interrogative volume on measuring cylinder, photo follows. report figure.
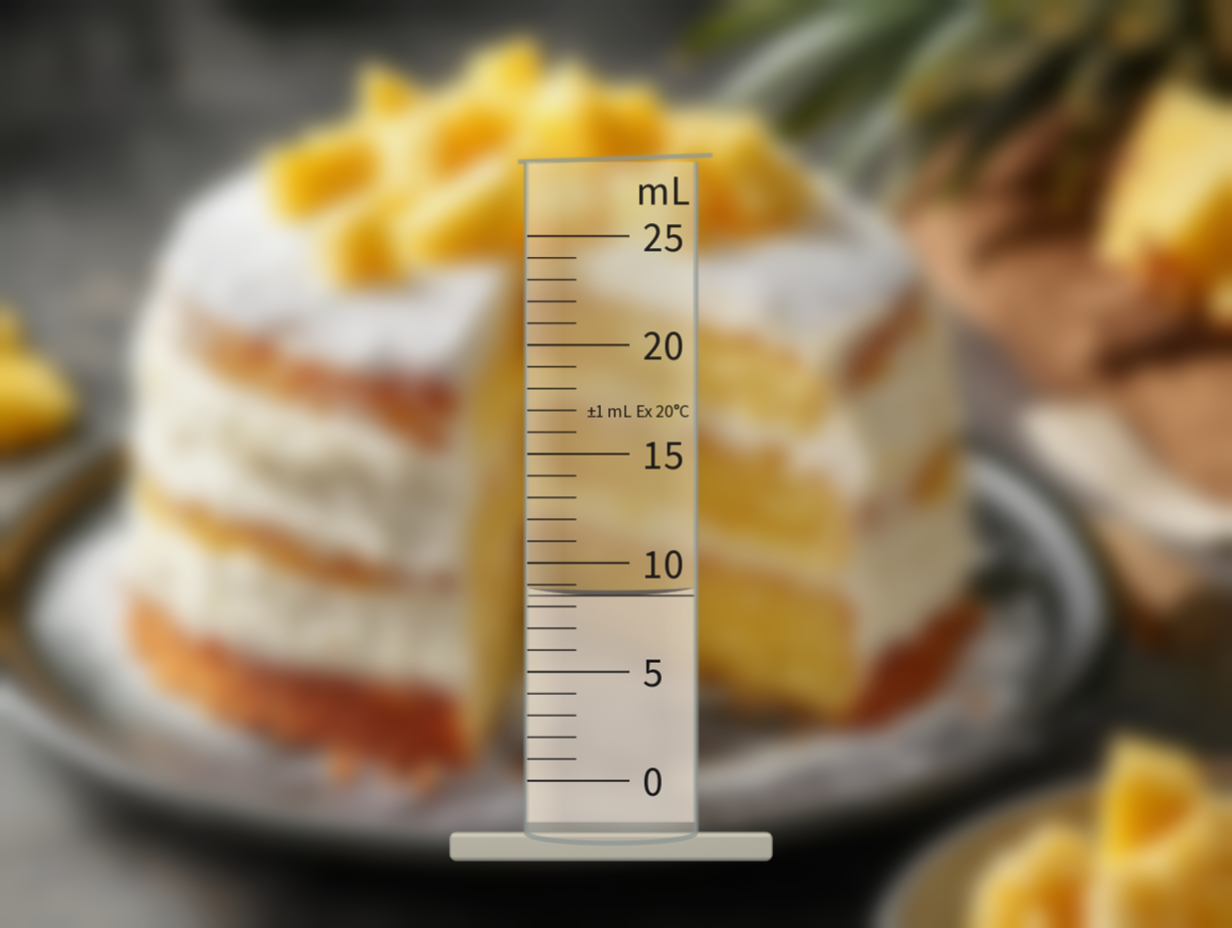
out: 8.5 mL
